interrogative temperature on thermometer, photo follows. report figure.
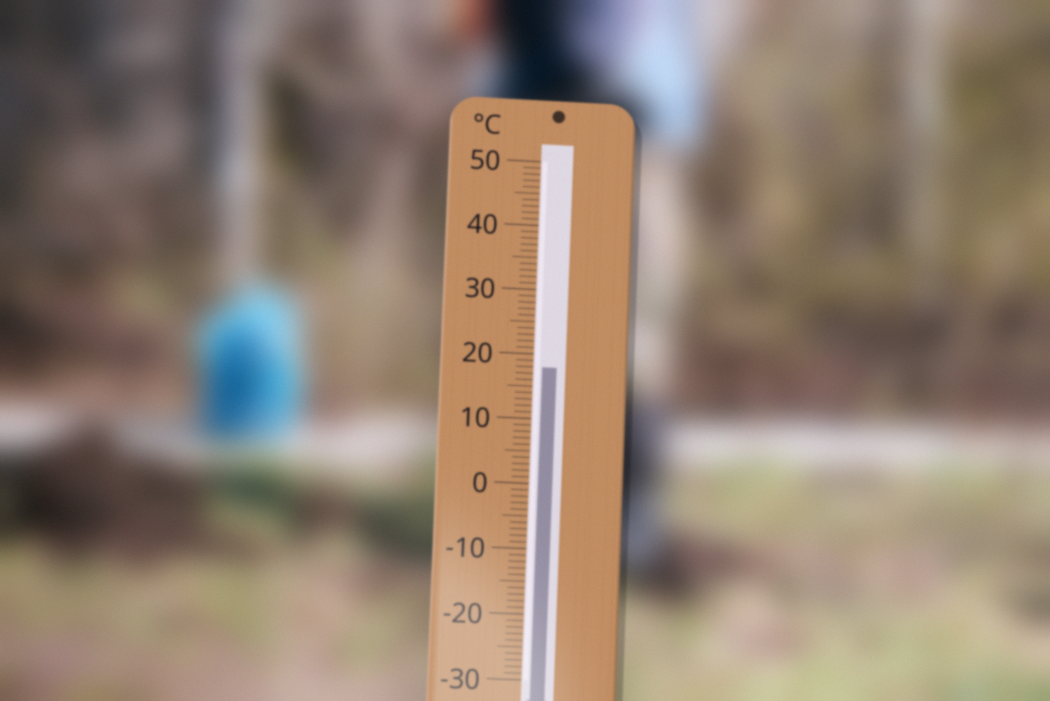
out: 18 °C
